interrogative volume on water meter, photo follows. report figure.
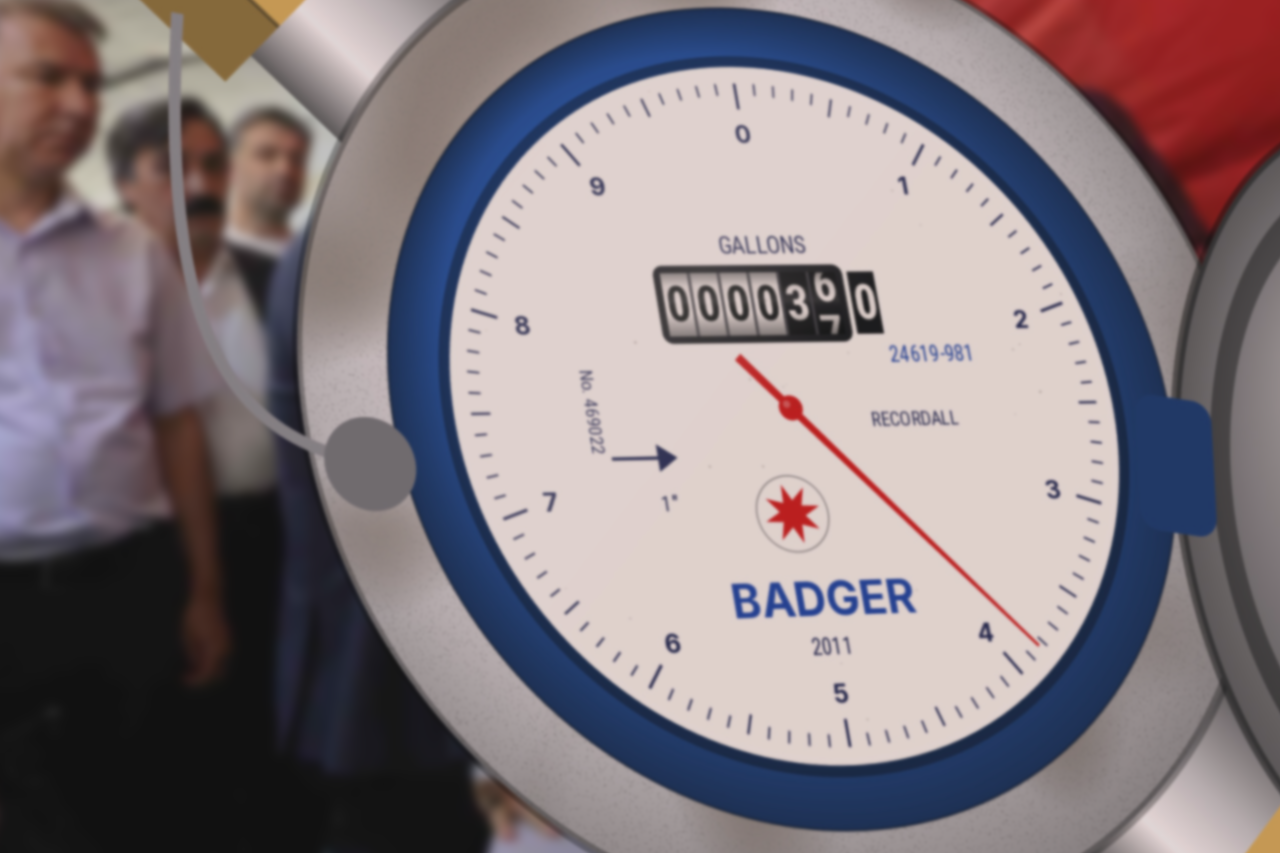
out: 363.8 gal
